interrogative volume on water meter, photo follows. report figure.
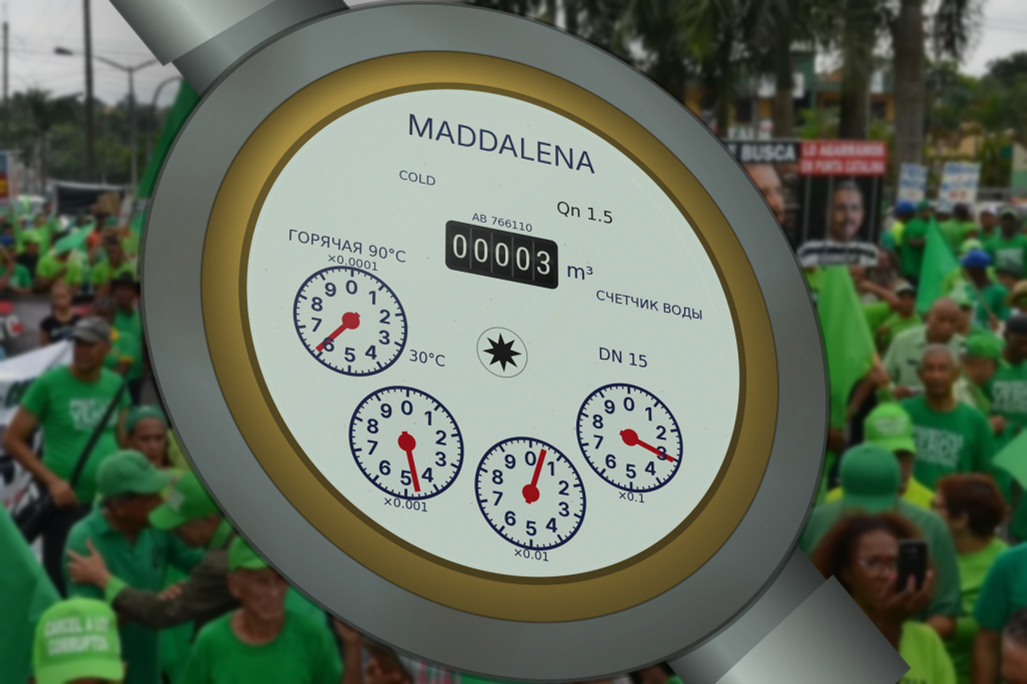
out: 3.3046 m³
